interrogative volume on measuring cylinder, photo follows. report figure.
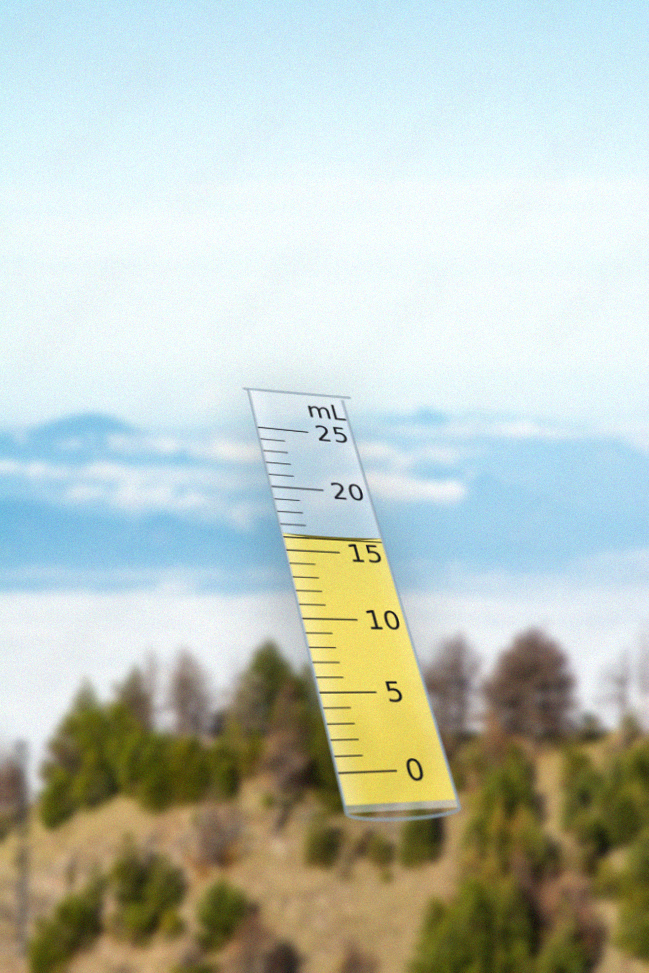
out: 16 mL
